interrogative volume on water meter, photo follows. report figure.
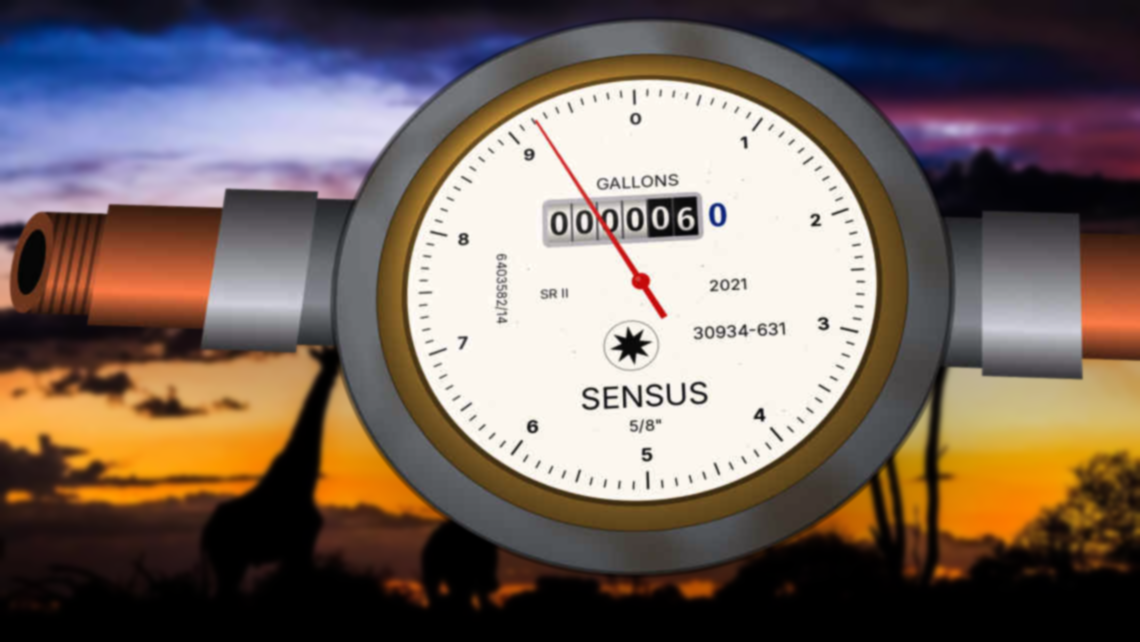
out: 59.2 gal
